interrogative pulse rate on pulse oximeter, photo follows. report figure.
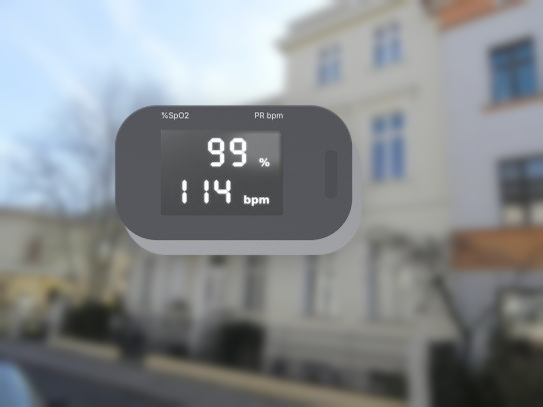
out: 114 bpm
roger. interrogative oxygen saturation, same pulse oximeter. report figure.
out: 99 %
